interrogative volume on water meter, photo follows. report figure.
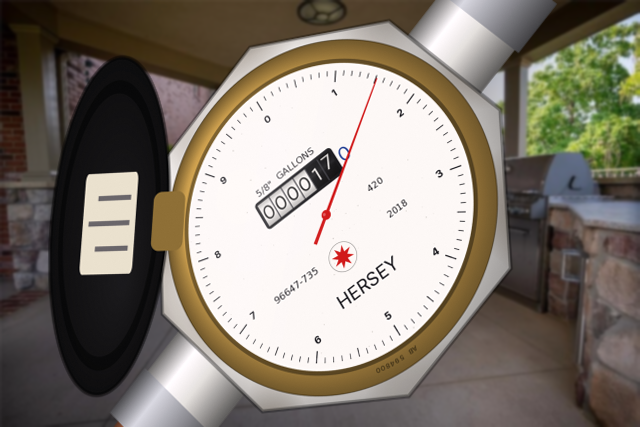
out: 171.5 gal
